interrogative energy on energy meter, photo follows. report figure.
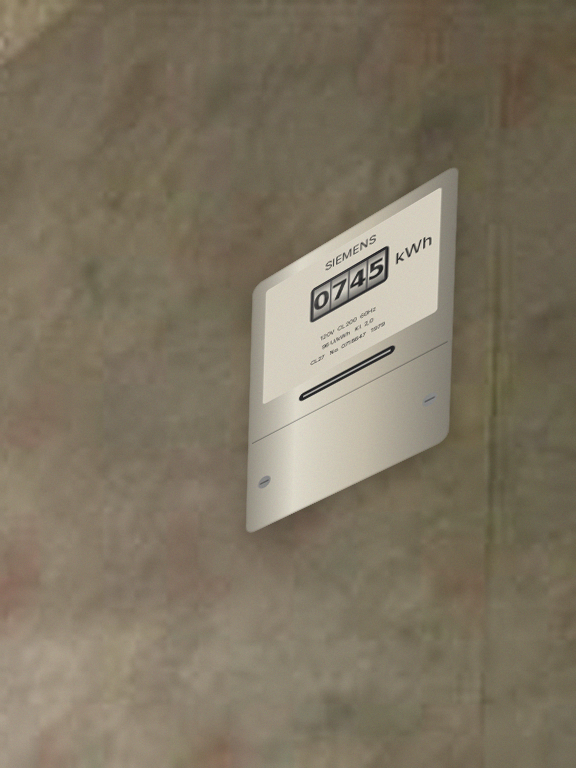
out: 745 kWh
